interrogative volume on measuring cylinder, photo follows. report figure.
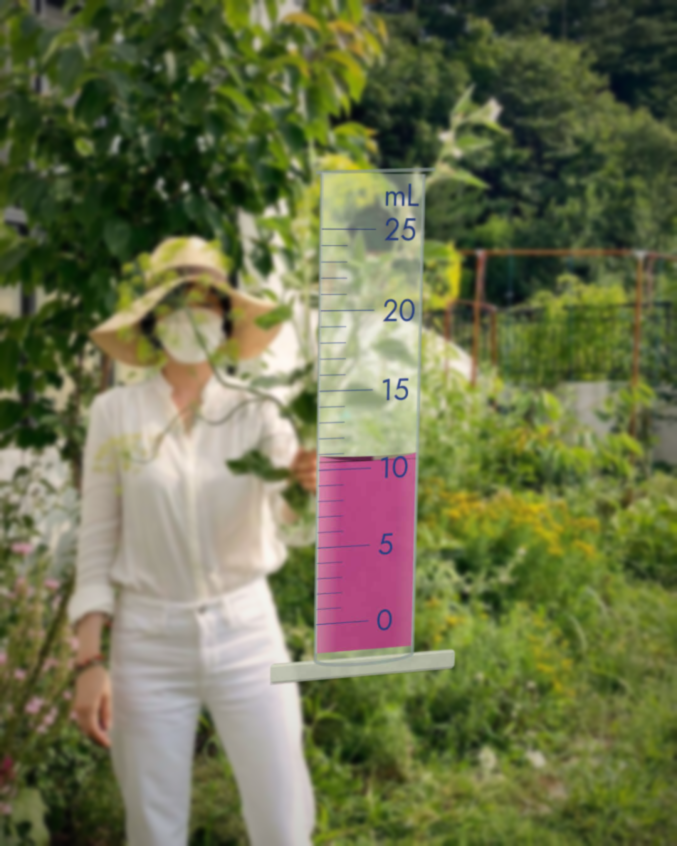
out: 10.5 mL
